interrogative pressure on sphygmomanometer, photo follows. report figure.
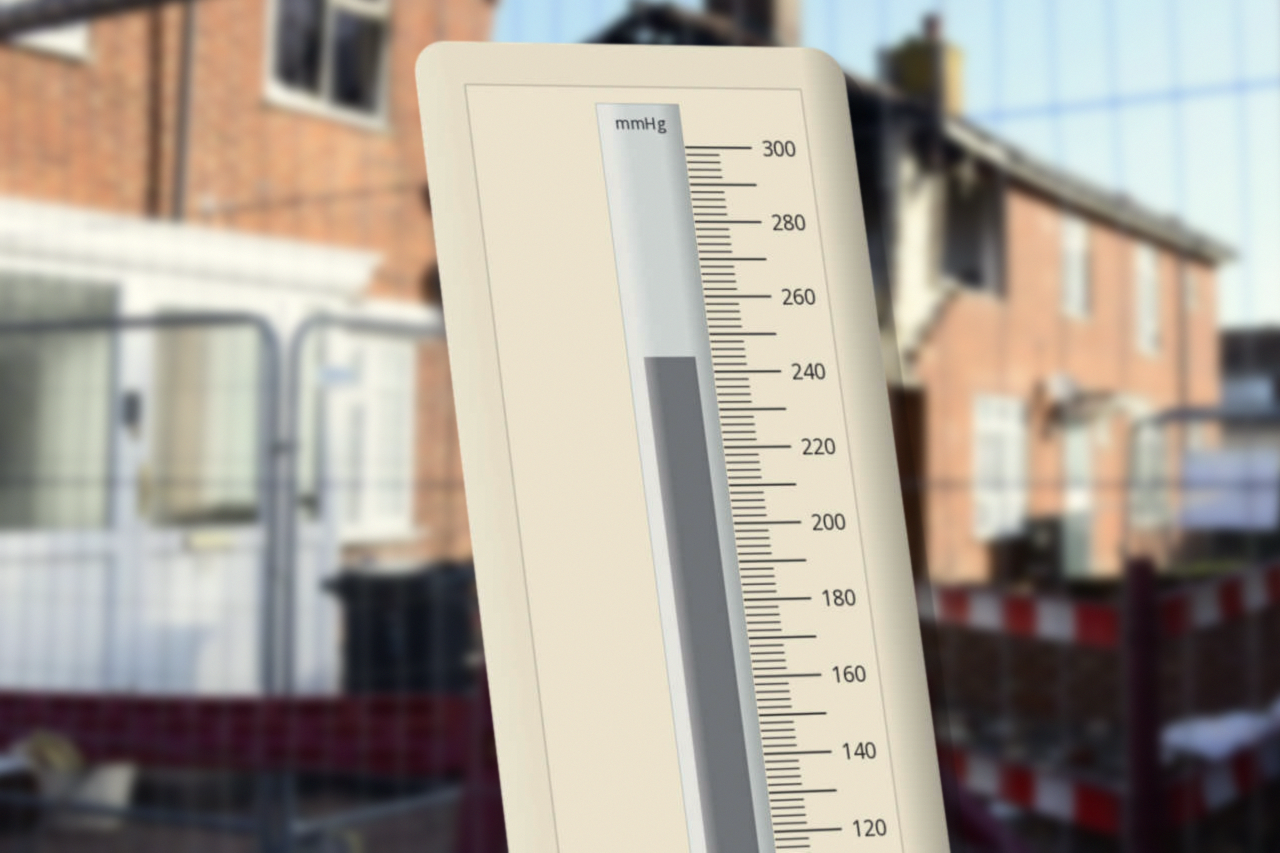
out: 244 mmHg
